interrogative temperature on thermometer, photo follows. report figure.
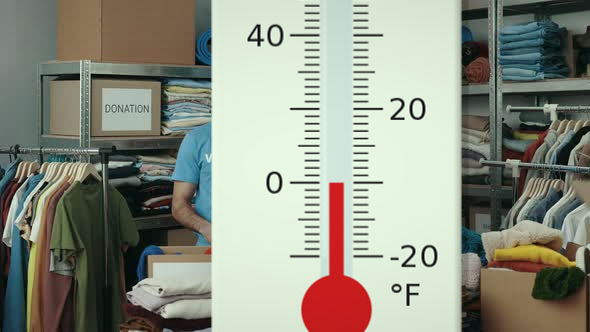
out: 0 °F
